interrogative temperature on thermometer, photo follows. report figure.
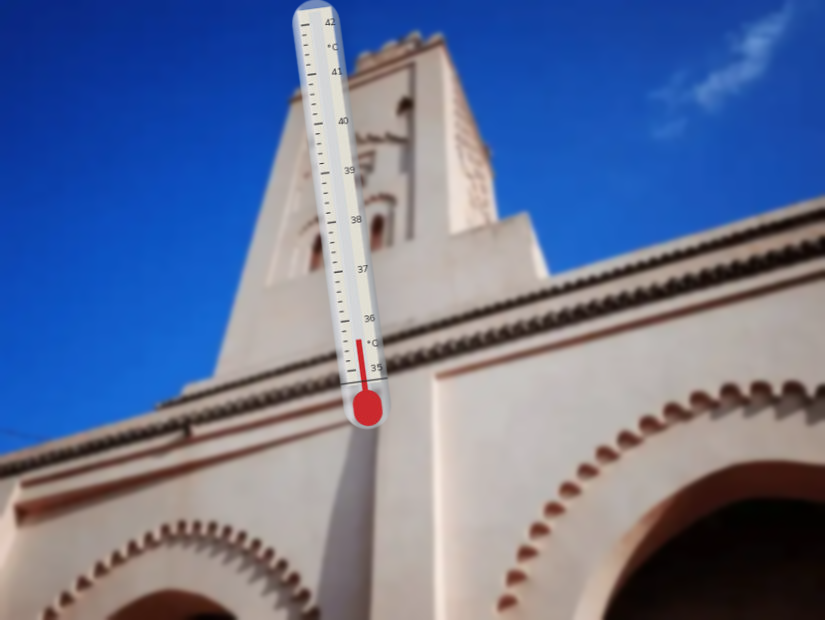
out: 35.6 °C
